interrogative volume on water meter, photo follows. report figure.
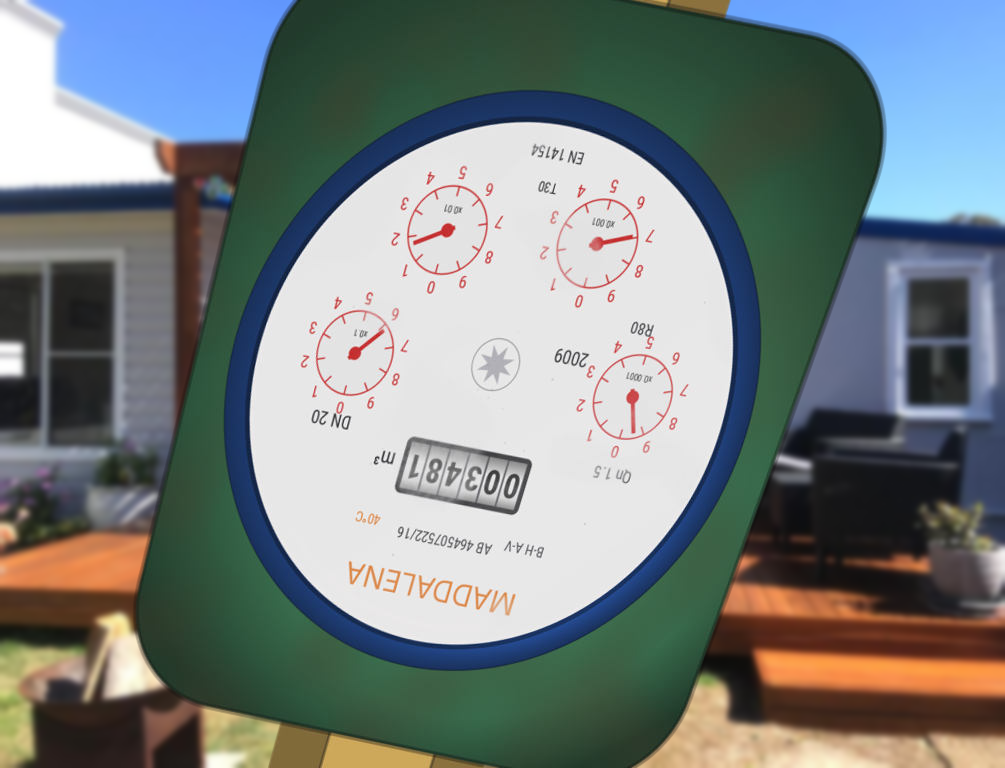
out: 3481.6169 m³
